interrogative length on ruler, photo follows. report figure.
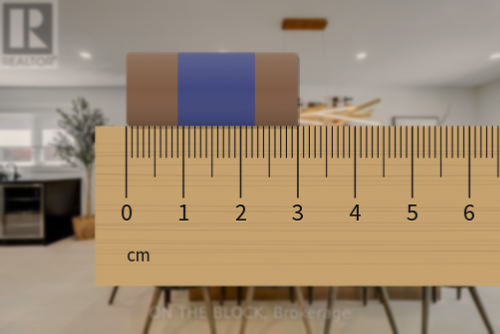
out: 3 cm
